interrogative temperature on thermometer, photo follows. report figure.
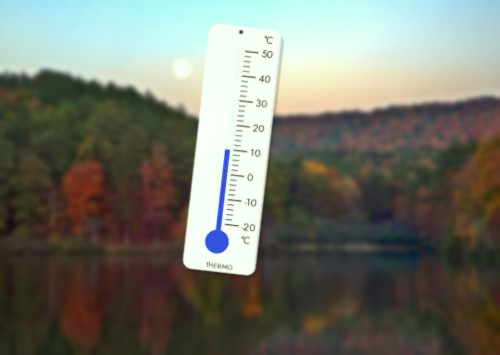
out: 10 °C
